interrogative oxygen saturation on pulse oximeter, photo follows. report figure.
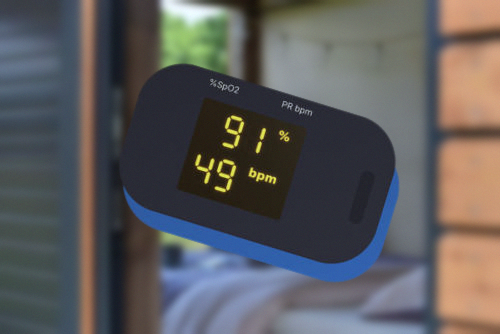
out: 91 %
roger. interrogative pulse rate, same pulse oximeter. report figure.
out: 49 bpm
